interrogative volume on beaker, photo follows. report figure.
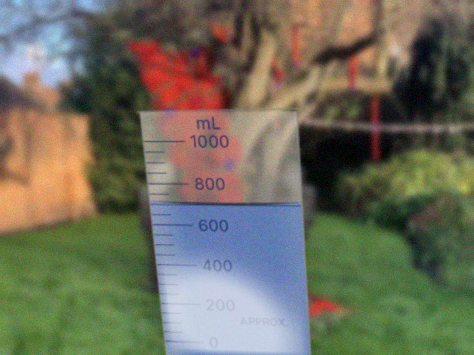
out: 700 mL
